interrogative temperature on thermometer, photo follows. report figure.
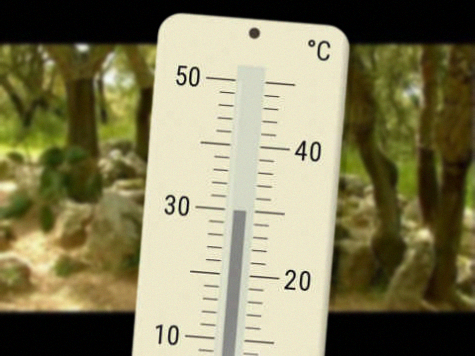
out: 30 °C
